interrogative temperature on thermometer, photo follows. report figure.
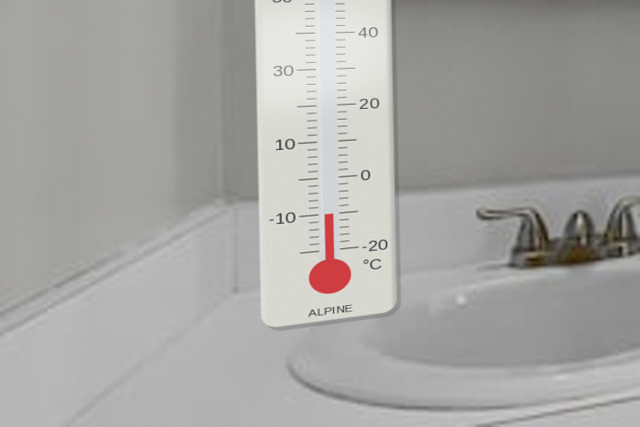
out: -10 °C
